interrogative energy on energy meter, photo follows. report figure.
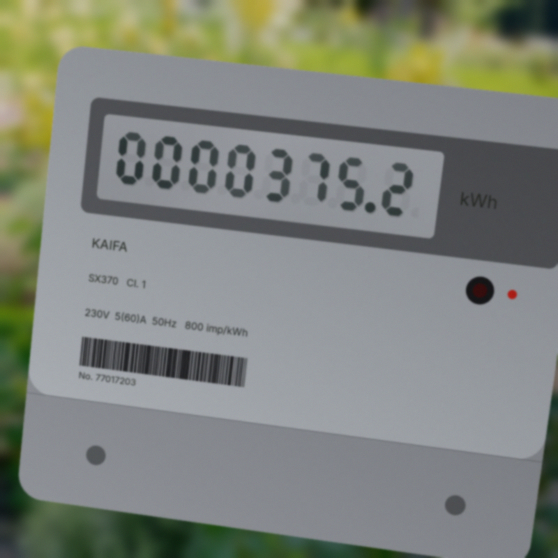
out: 375.2 kWh
